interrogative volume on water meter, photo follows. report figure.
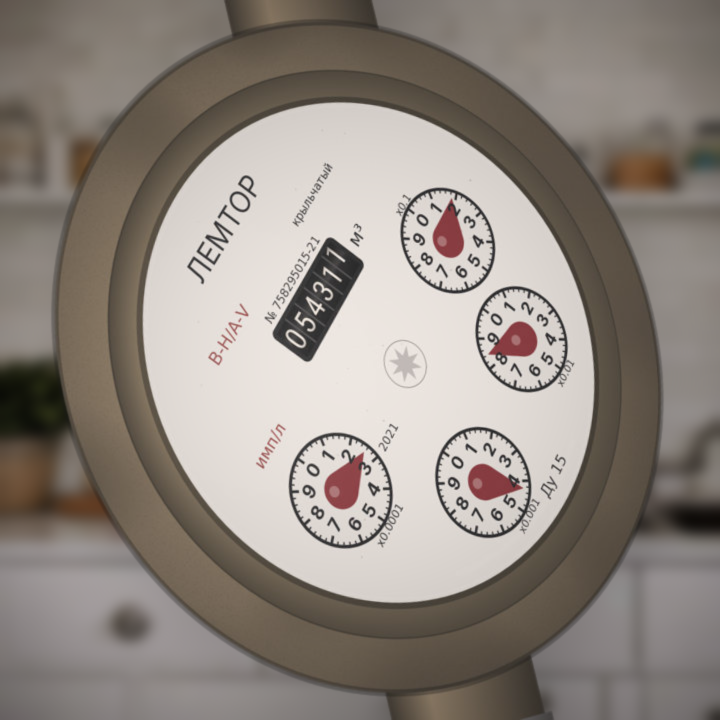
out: 54311.1842 m³
